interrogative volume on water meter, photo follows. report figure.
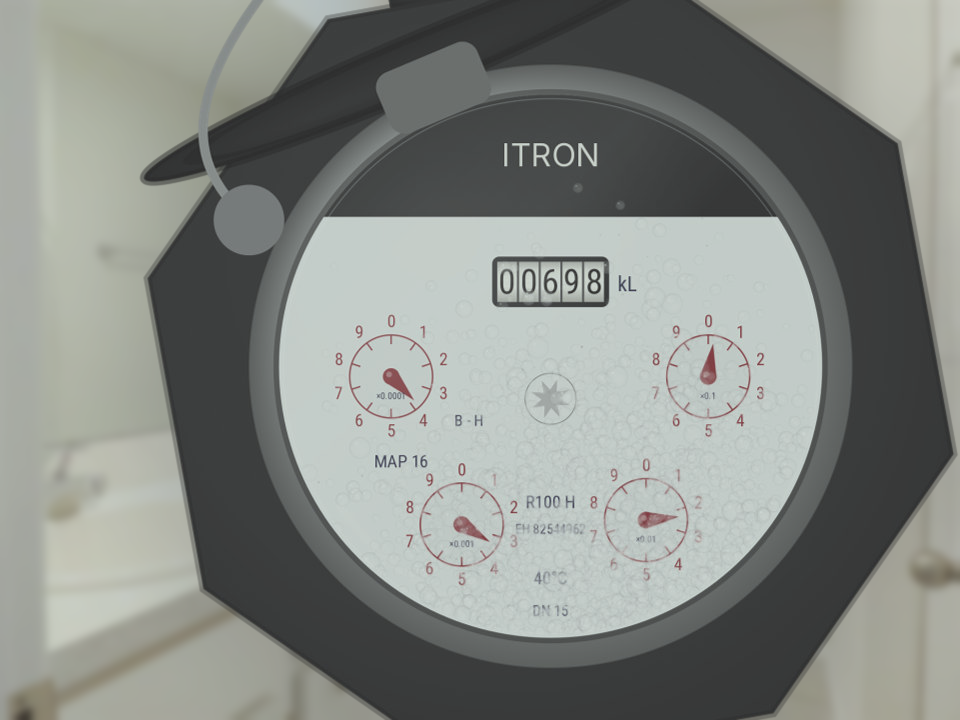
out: 698.0233 kL
